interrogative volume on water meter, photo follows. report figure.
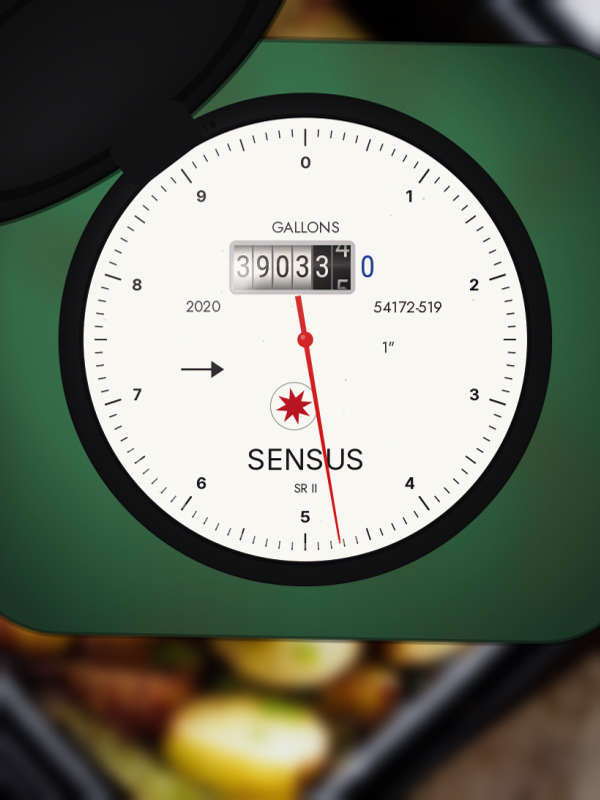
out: 3903344.7 gal
